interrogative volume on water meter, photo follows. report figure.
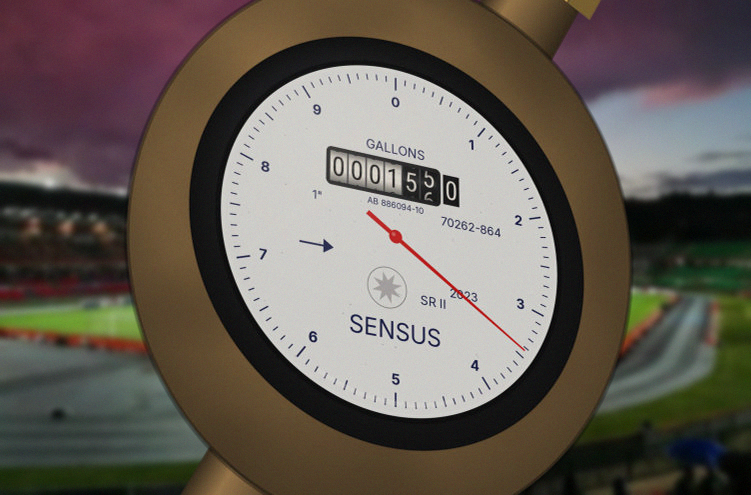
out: 1553.4 gal
